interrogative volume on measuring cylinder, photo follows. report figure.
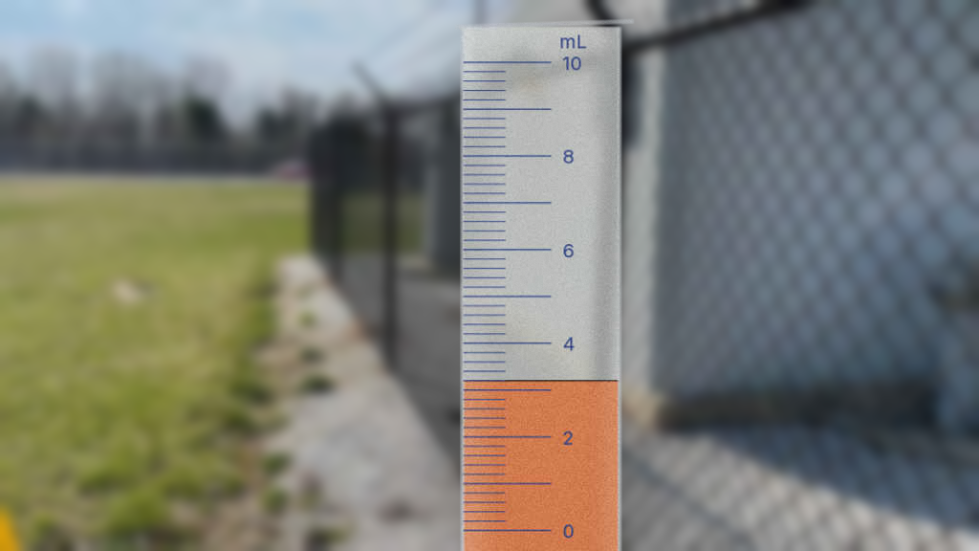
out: 3.2 mL
